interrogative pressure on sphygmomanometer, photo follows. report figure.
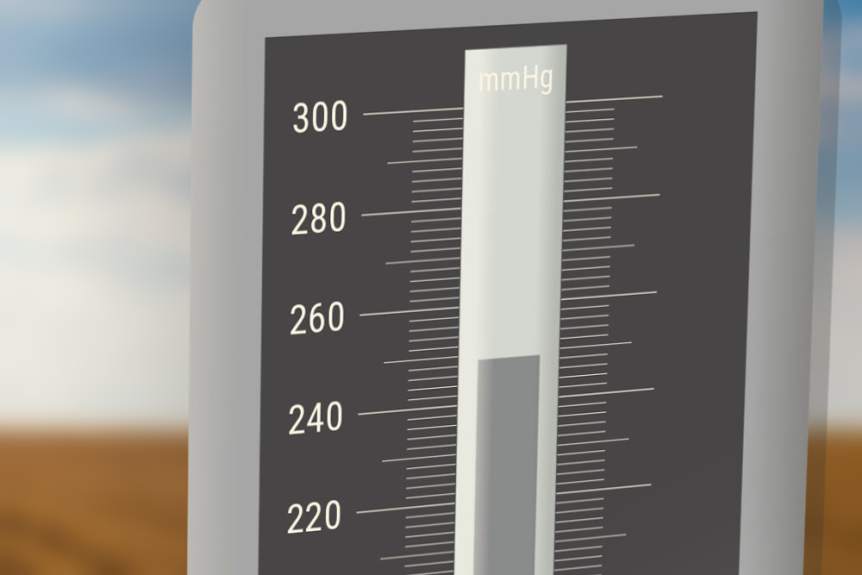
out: 249 mmHg
